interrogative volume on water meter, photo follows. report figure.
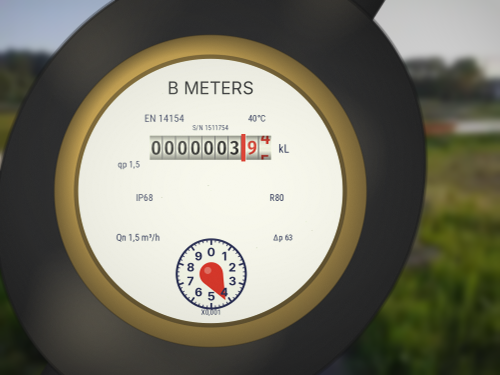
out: 3.944 kL
